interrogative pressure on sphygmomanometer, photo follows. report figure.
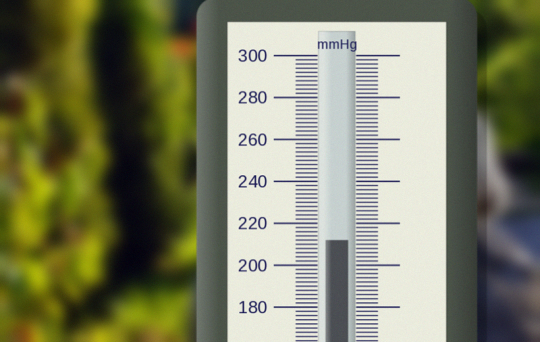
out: 212 mmHg
